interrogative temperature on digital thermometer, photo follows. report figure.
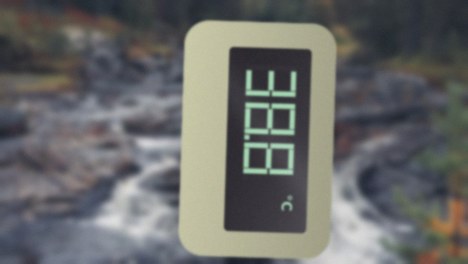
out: 38.8 °C
